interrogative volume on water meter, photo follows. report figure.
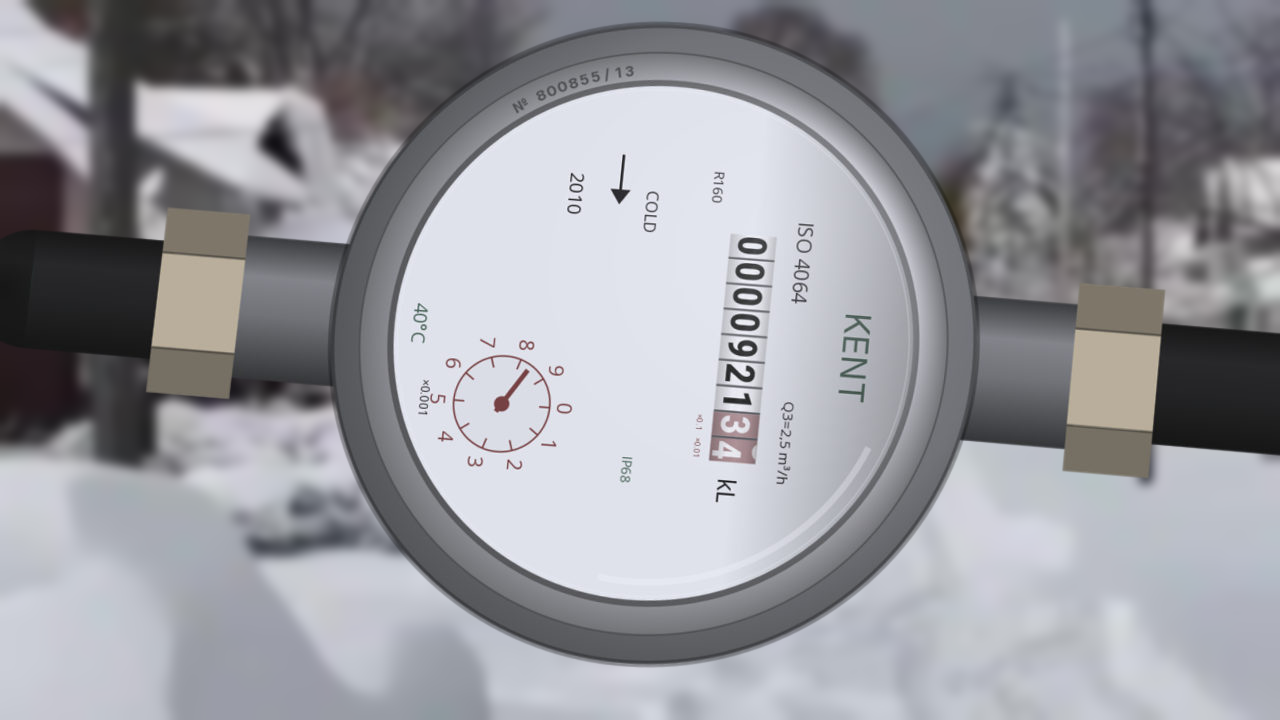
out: 921.338 kL
